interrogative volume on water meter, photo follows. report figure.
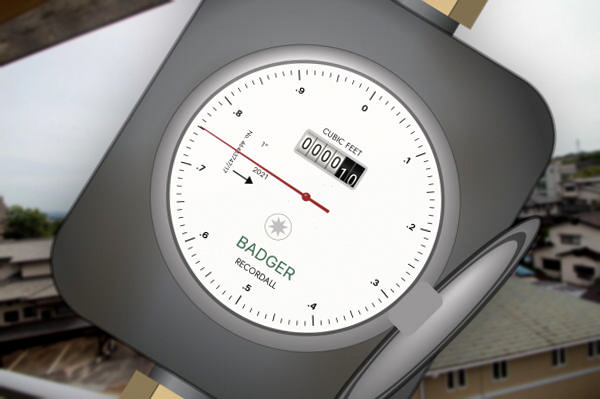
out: 9.75 ft³
